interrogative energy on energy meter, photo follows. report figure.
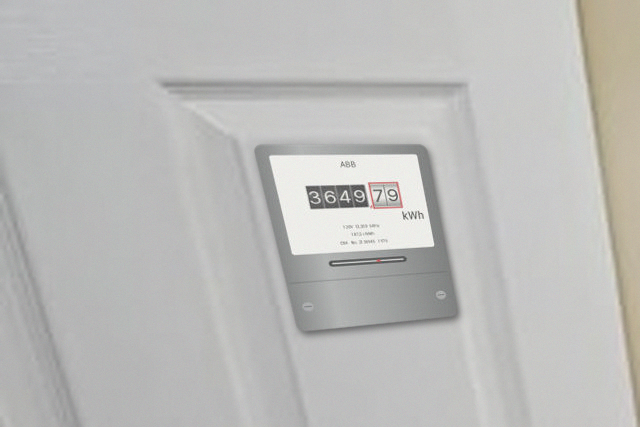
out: 3649.79 kWh
